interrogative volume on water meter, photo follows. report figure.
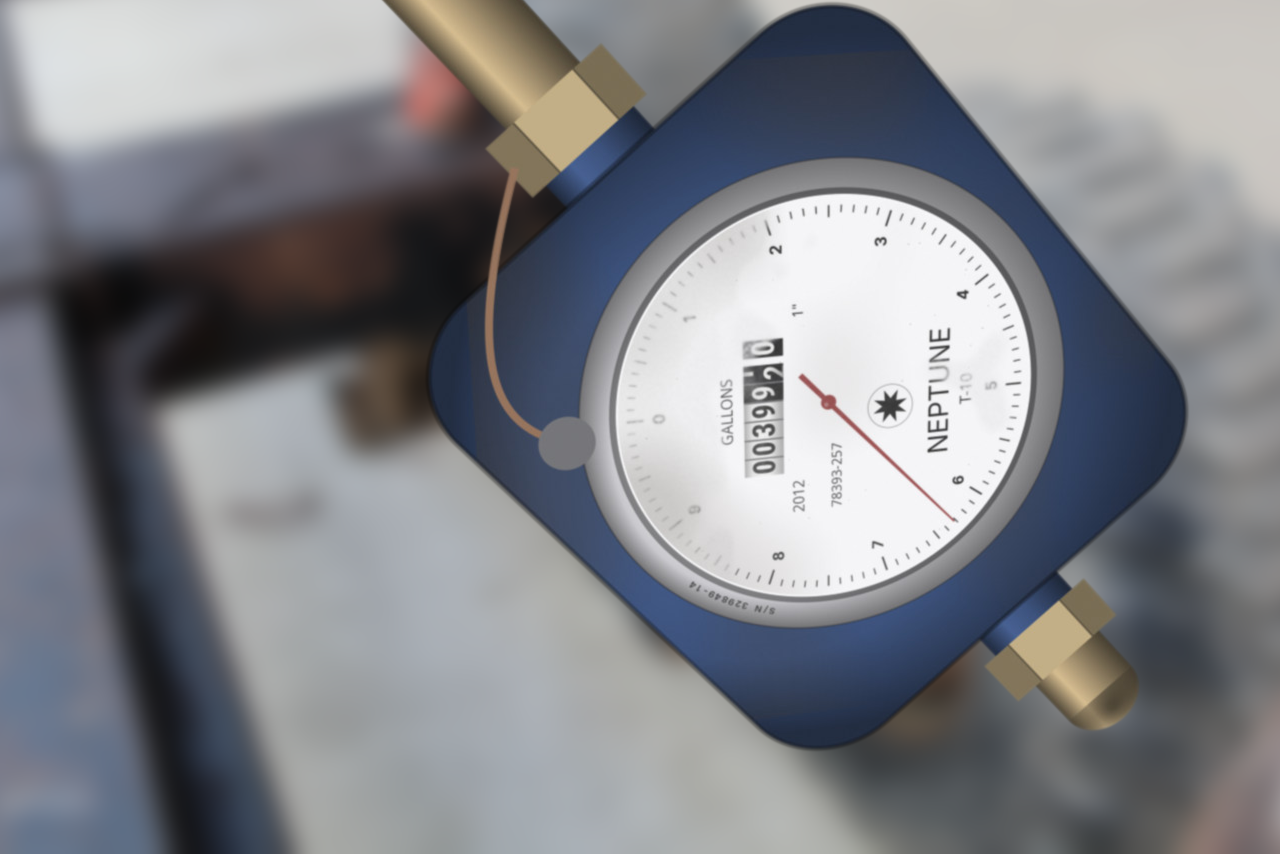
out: 39916.3 gal
